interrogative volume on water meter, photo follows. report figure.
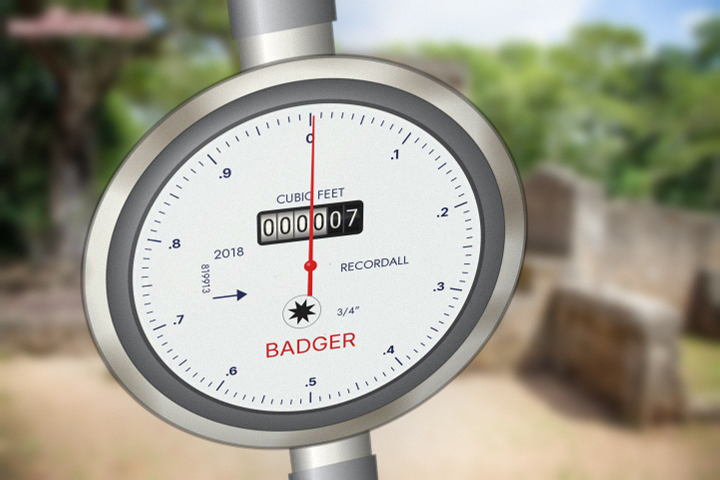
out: 7.00 ft³
